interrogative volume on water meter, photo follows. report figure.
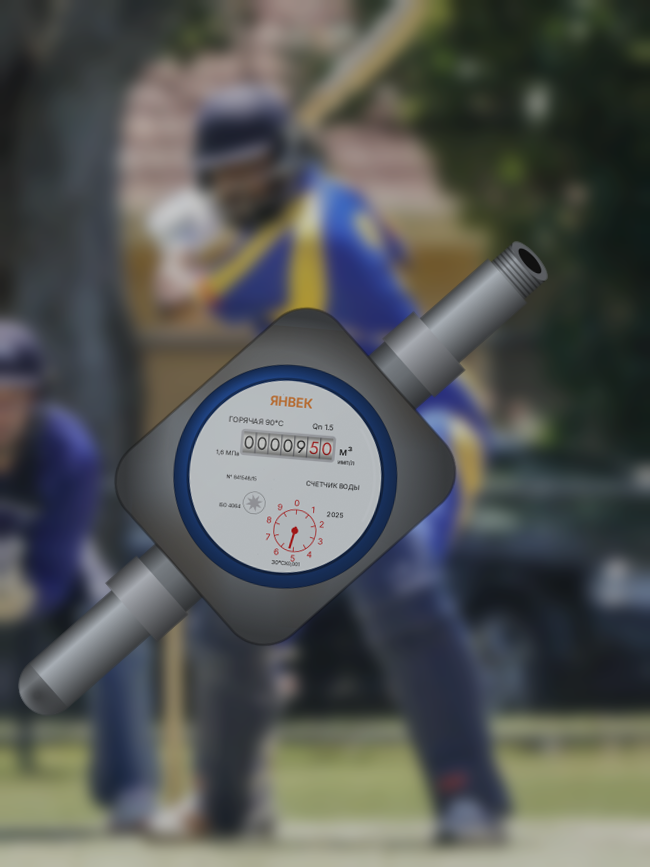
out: 9.505 m³
